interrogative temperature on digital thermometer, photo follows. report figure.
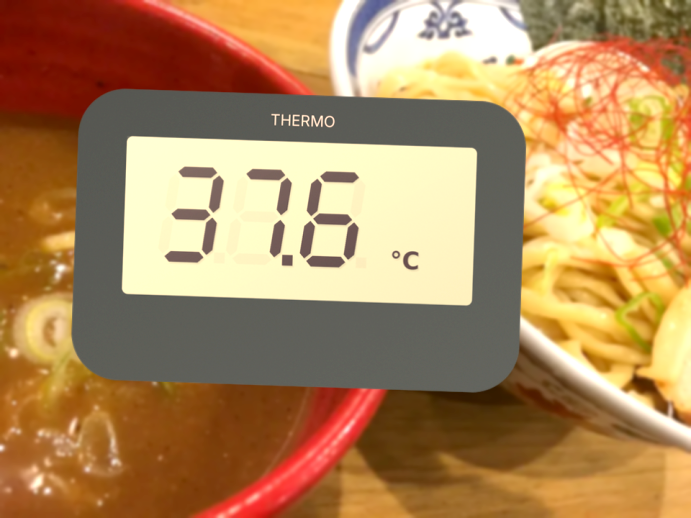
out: 37.6 °C
